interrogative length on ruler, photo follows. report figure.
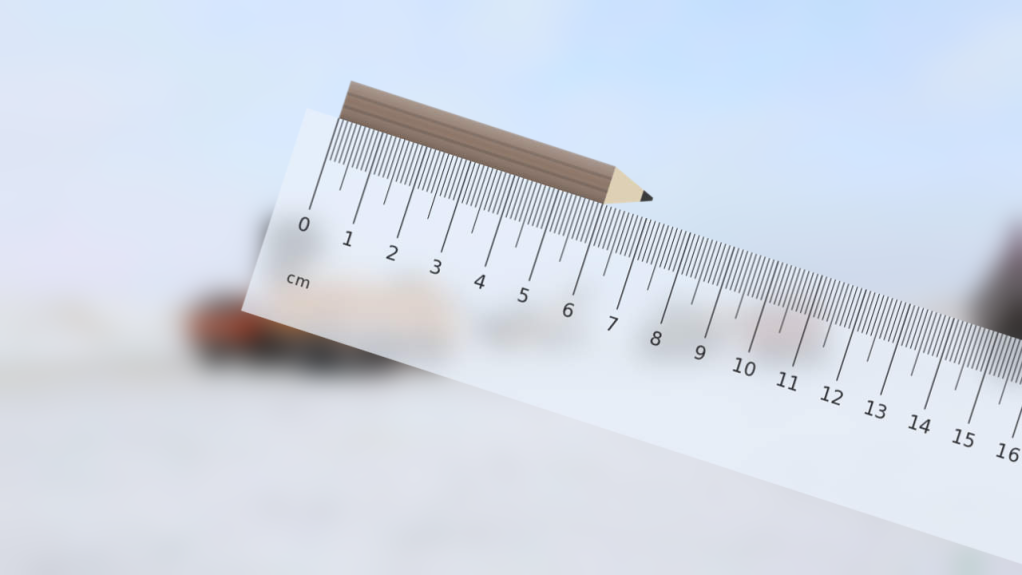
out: 7 cm
